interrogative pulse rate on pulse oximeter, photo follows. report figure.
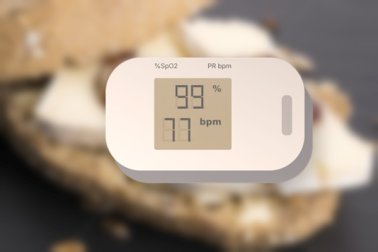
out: 77 bpm
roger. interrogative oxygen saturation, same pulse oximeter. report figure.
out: 99 %
